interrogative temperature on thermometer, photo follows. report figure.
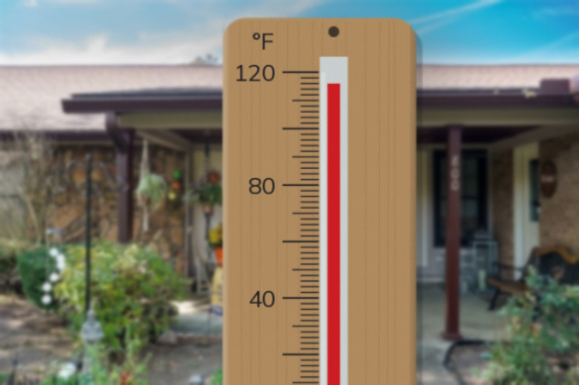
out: 116 °F
